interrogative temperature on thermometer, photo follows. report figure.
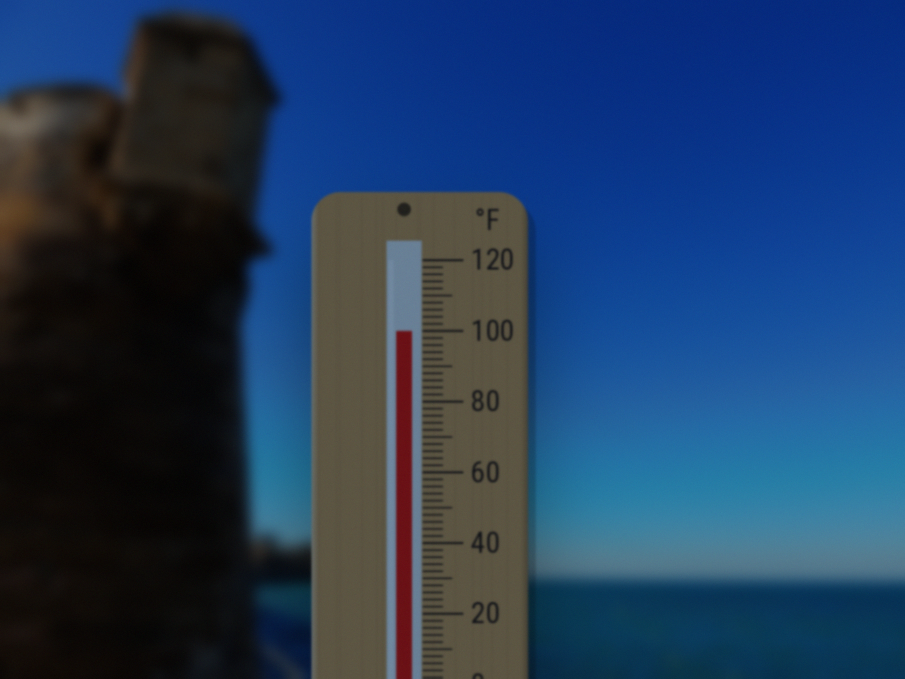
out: 100 °F
